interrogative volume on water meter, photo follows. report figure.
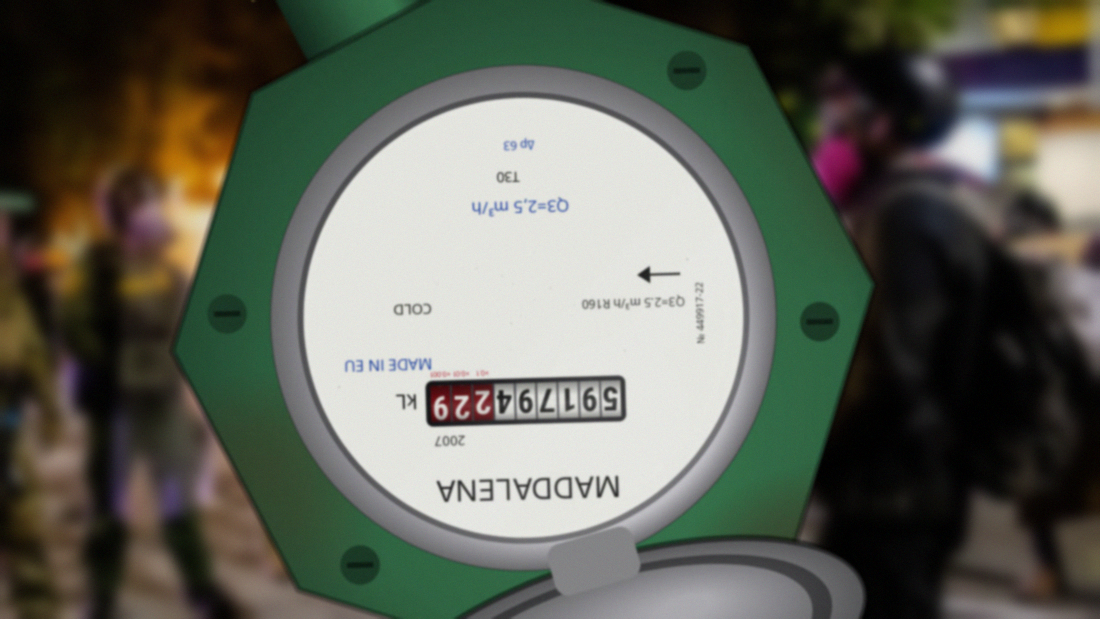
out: 591794.229 kL
